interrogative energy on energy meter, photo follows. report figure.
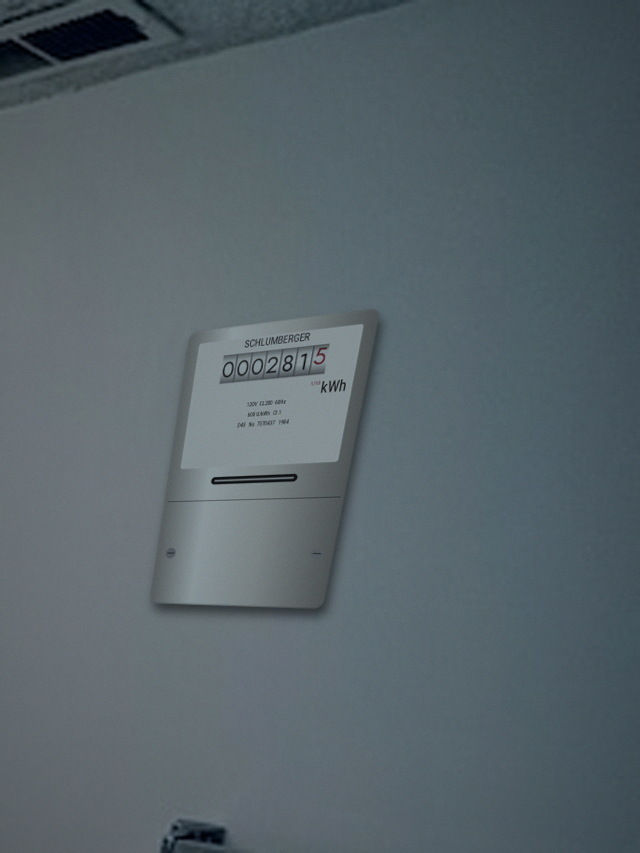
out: 281.5 kWh
